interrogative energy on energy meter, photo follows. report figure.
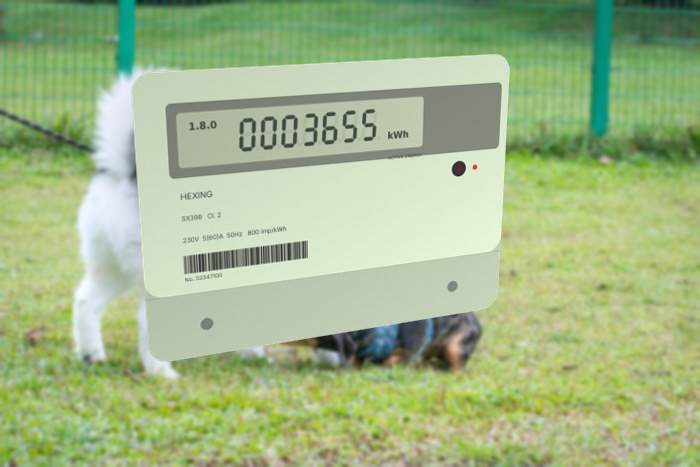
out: 3655 kWh
